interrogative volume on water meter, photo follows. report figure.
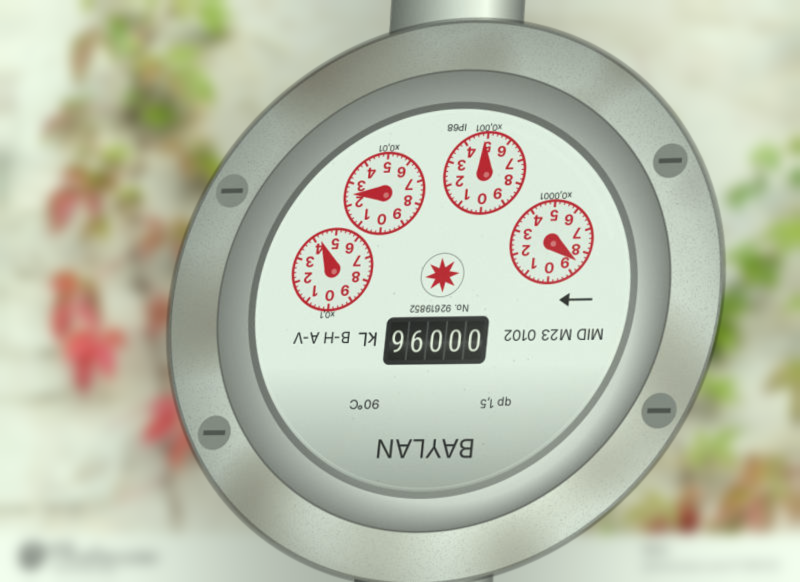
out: 96.4248 kL
